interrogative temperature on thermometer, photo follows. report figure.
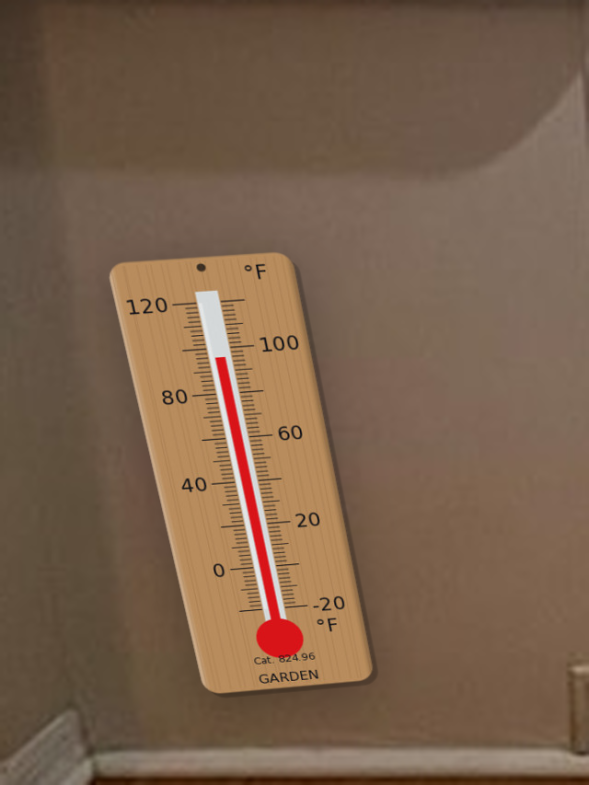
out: 96 °F
